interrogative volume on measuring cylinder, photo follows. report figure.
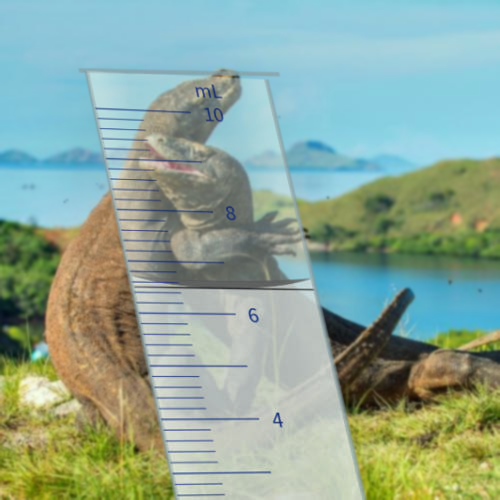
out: 6.5 mL
